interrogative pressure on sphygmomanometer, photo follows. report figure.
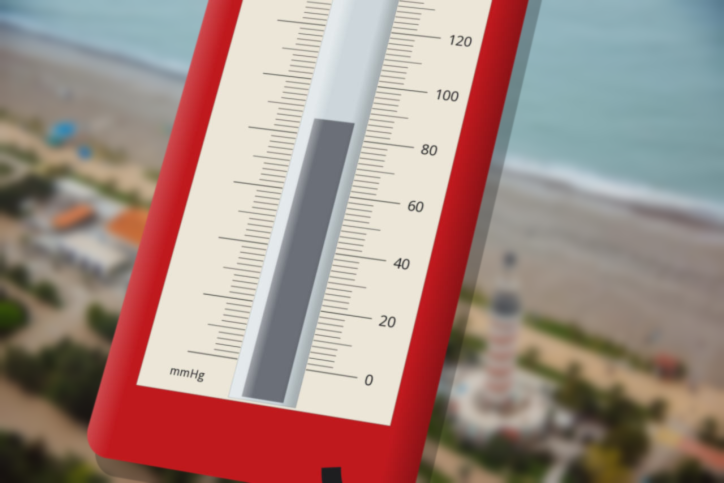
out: 86 mmHg
